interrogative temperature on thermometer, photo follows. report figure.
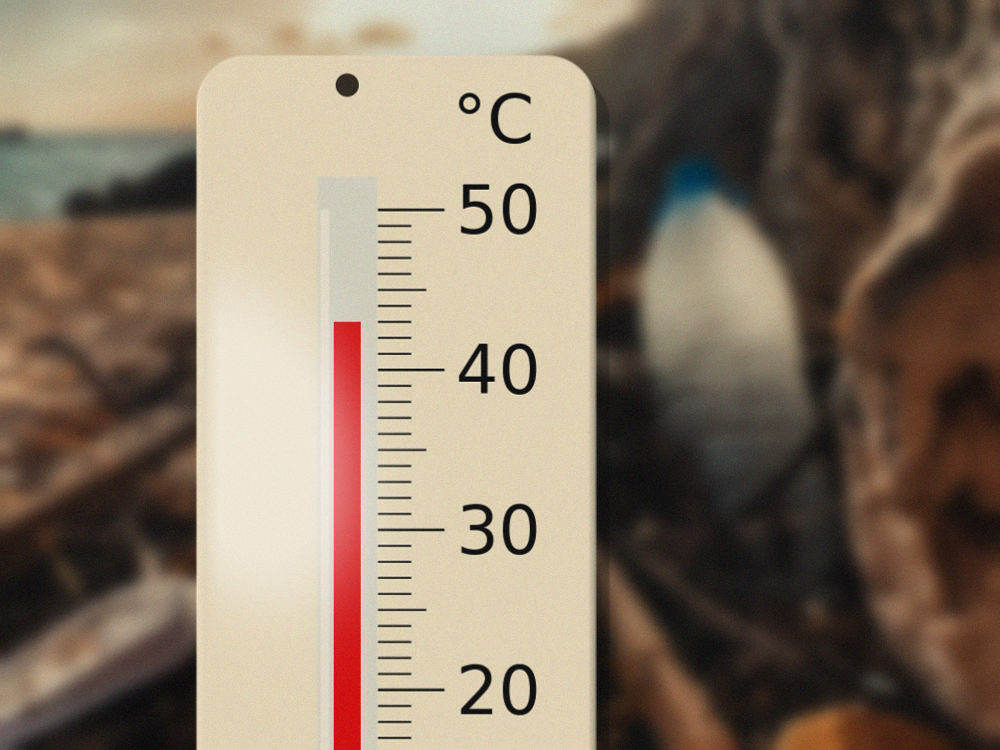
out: 43 °C
